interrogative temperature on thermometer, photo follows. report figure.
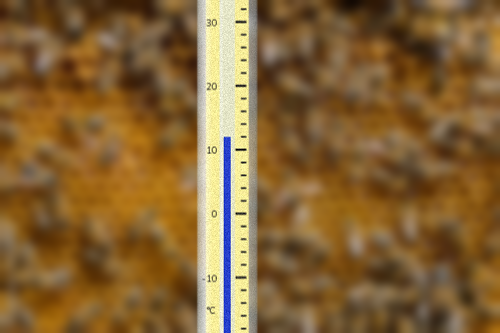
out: 12 °C
